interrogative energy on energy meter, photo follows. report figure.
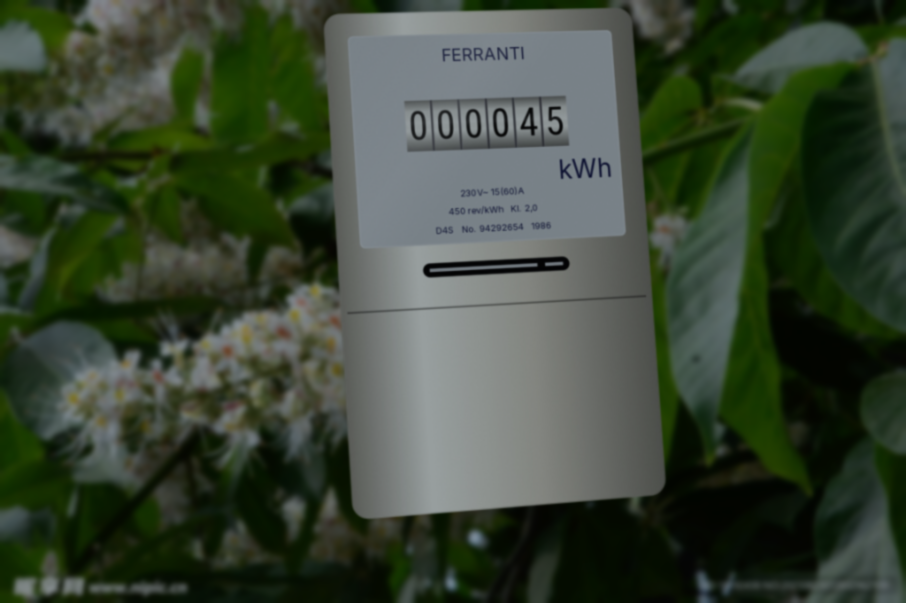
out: 45 kWh
